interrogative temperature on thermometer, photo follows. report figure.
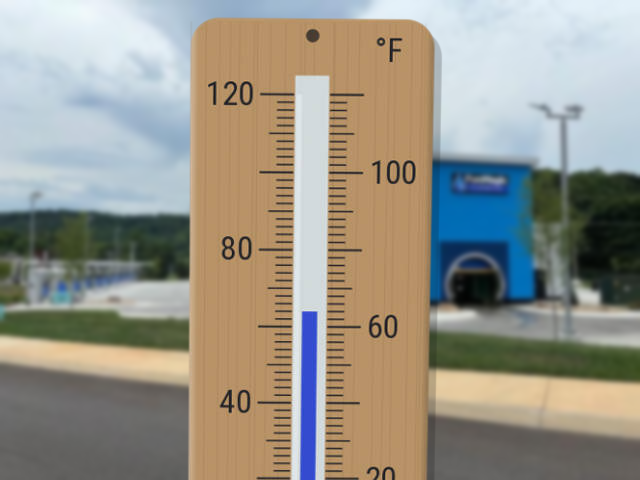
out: 64 °F
